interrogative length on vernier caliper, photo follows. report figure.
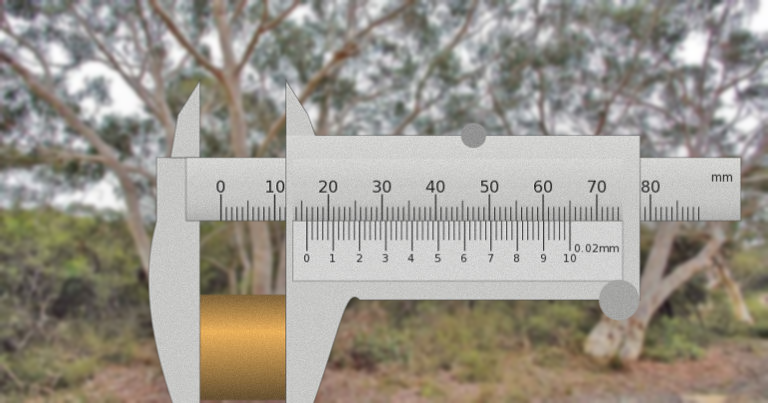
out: 16.0 mm
